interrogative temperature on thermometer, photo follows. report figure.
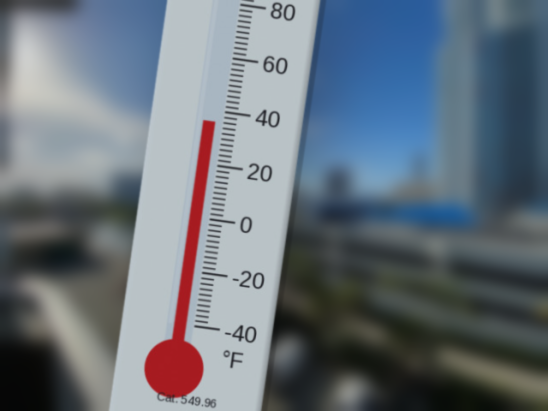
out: 36 °F
